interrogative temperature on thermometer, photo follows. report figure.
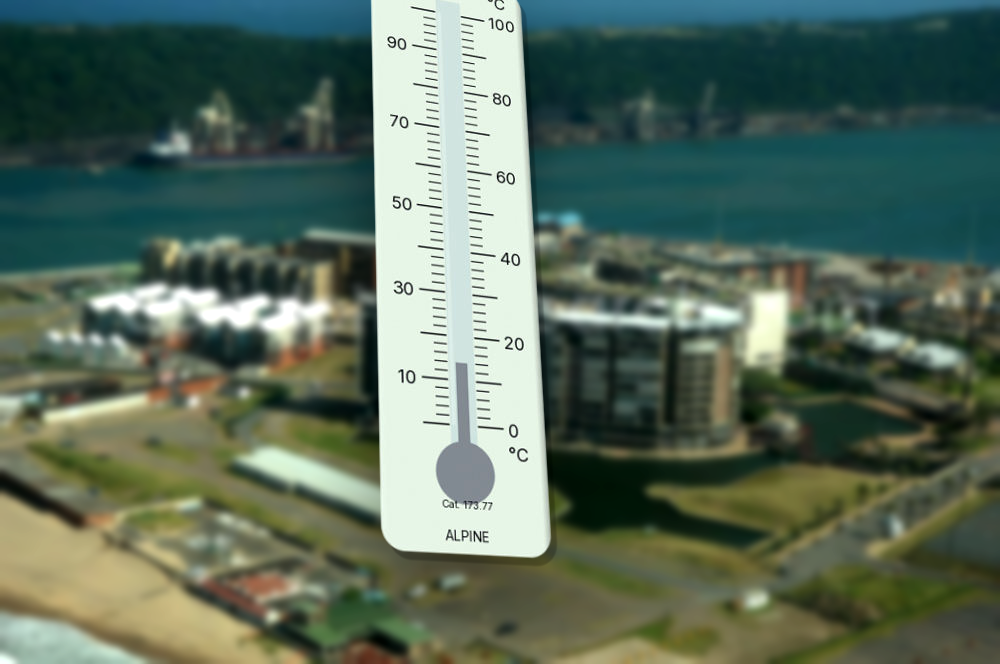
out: 14 °C
